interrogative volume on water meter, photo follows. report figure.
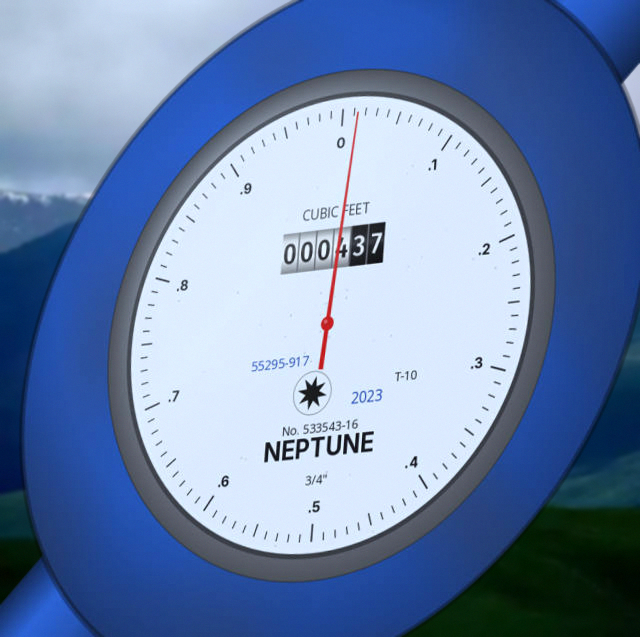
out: 437.01 ft³
